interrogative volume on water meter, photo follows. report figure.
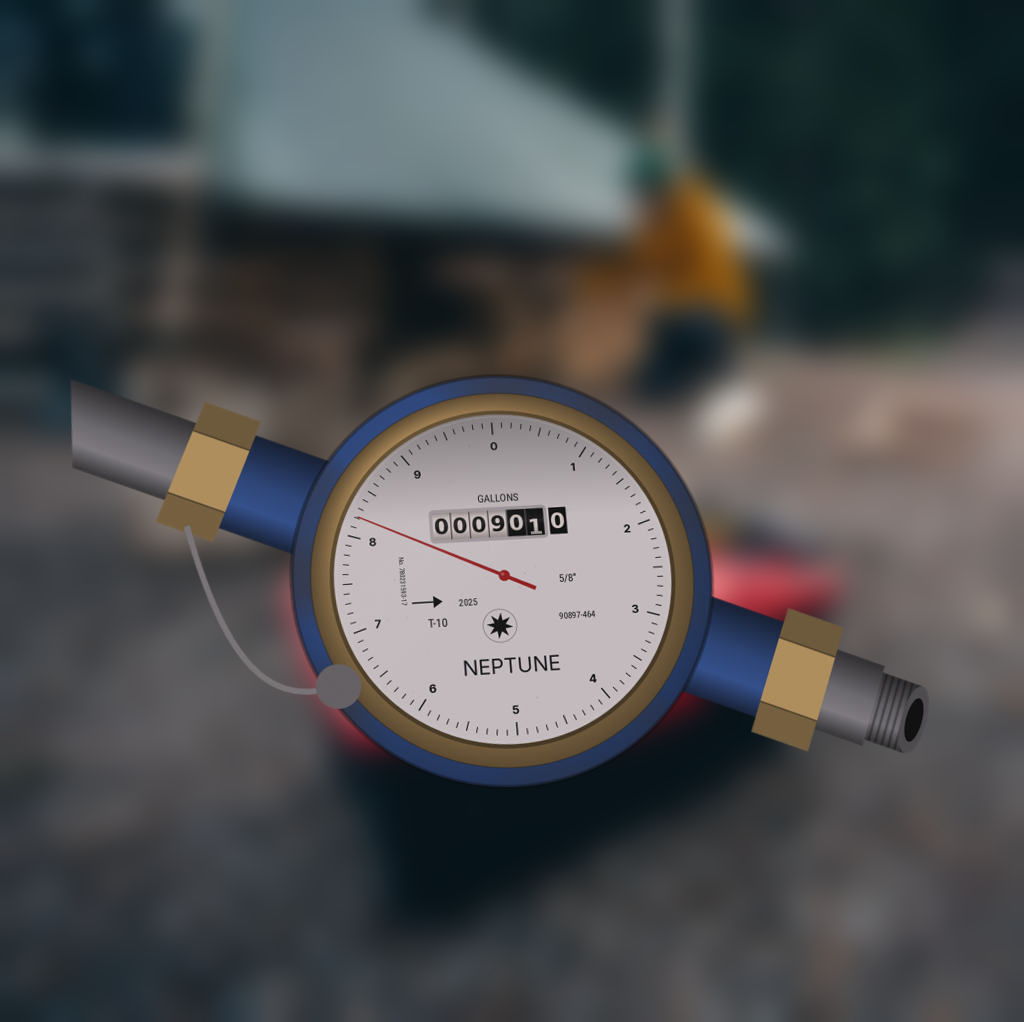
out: 9008.2 gal
